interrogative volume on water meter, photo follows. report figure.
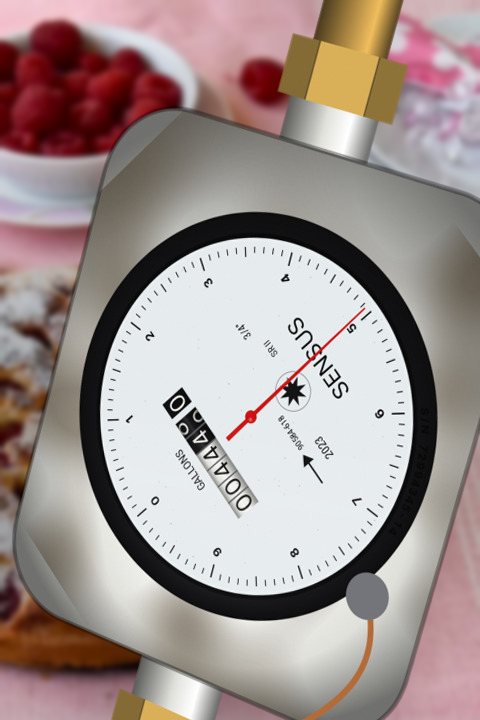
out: 44484.9 gal
